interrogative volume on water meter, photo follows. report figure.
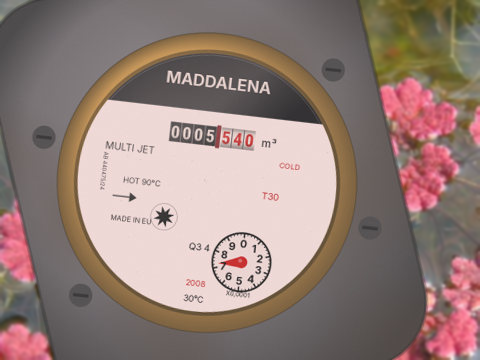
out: 5.5407 m³
